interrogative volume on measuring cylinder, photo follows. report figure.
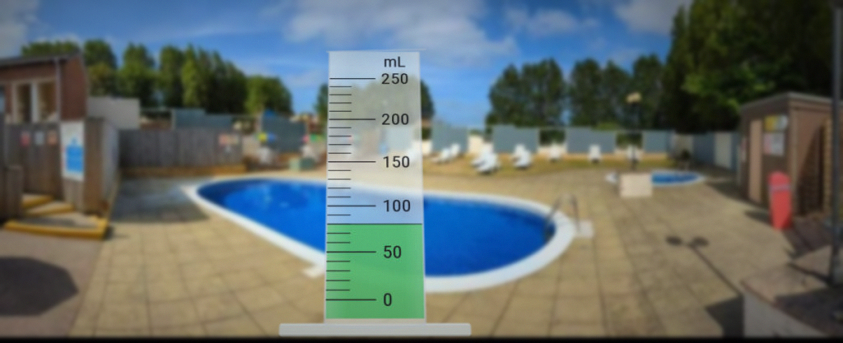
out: 80 mL
